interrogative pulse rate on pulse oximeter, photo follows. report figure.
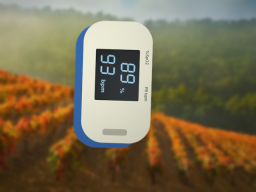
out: 93 bpm
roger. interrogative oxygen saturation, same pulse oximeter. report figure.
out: 89 %
